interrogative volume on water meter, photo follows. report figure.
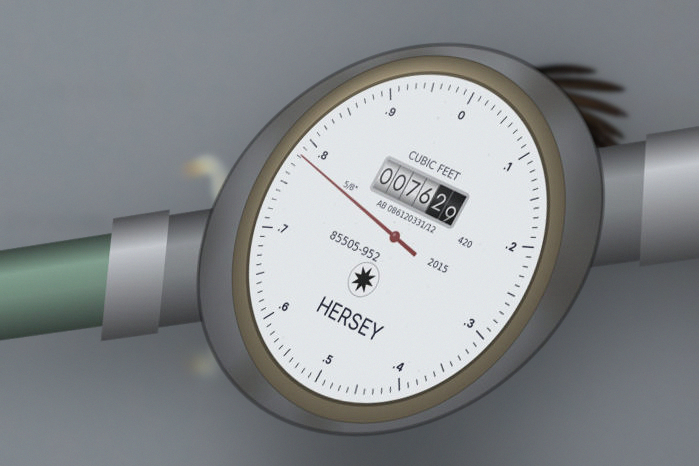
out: 7628.78 ft³
